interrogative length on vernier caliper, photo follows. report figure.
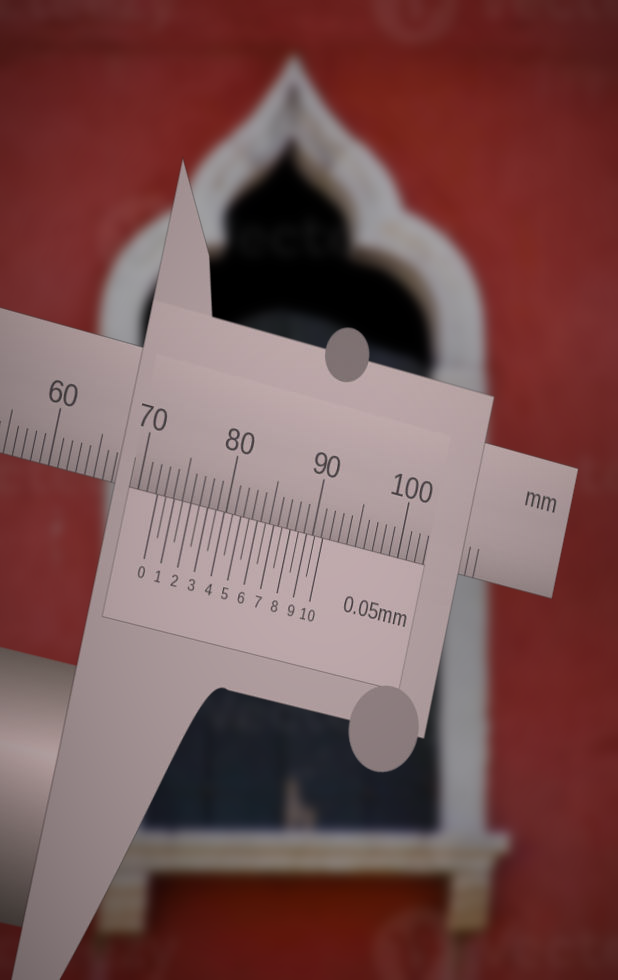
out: 72.2 mm
